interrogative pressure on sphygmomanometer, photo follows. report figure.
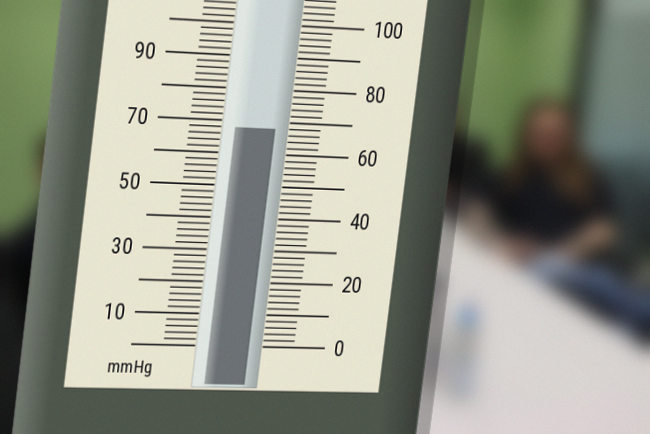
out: 68 mmHg
